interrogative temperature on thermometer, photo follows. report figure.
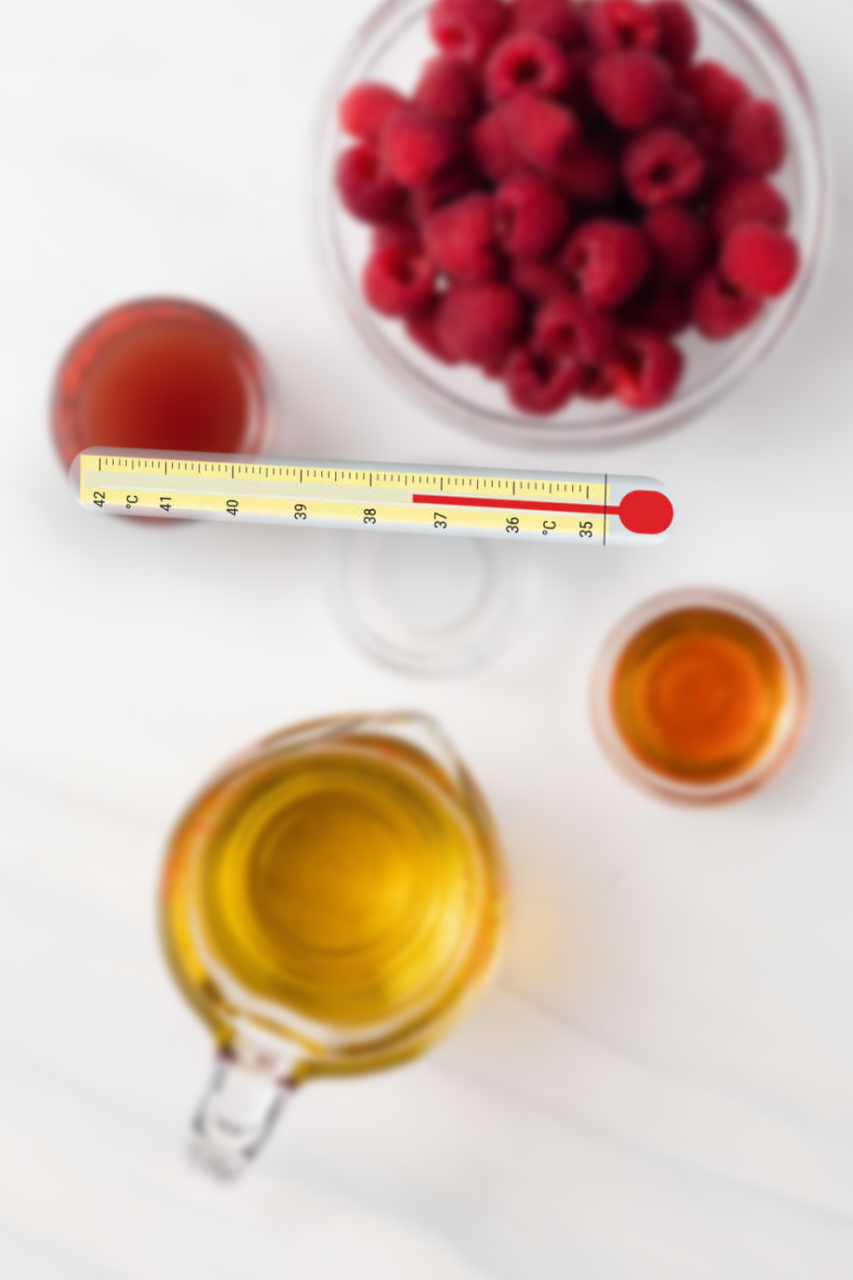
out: 37.4 °C
